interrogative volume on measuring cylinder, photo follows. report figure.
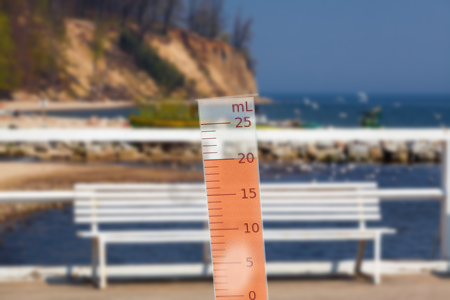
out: 20 mL
